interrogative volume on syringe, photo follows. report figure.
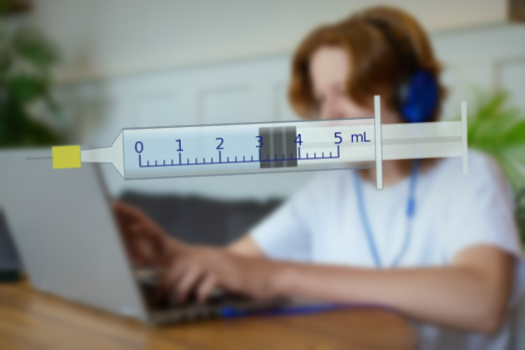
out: 3 mL
